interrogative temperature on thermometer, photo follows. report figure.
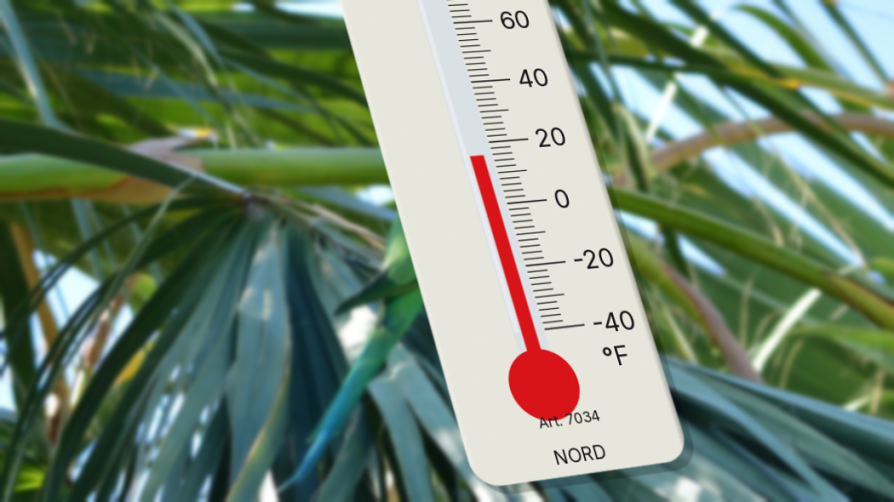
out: 16 °F
